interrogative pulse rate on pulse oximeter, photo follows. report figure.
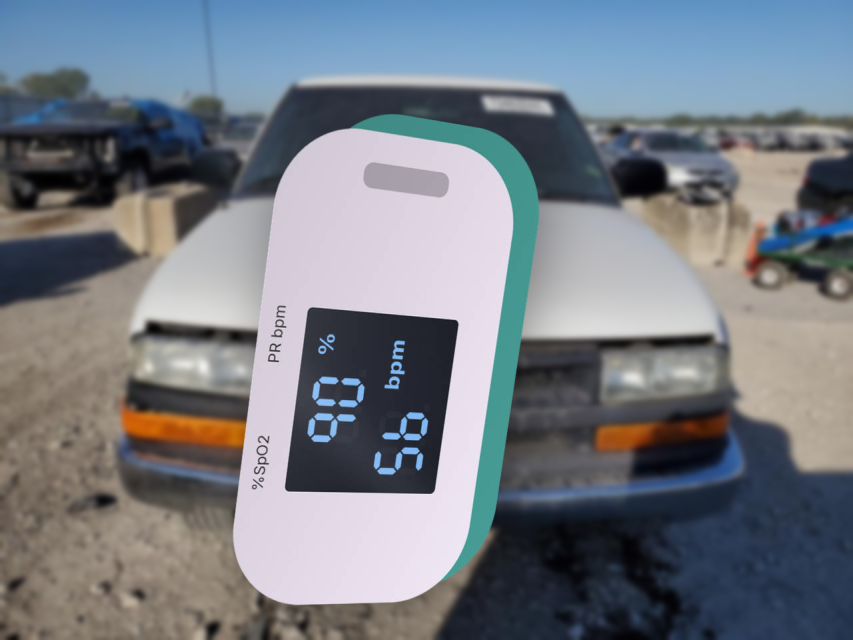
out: 56 bpm
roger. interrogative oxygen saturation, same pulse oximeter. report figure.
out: 90 %
